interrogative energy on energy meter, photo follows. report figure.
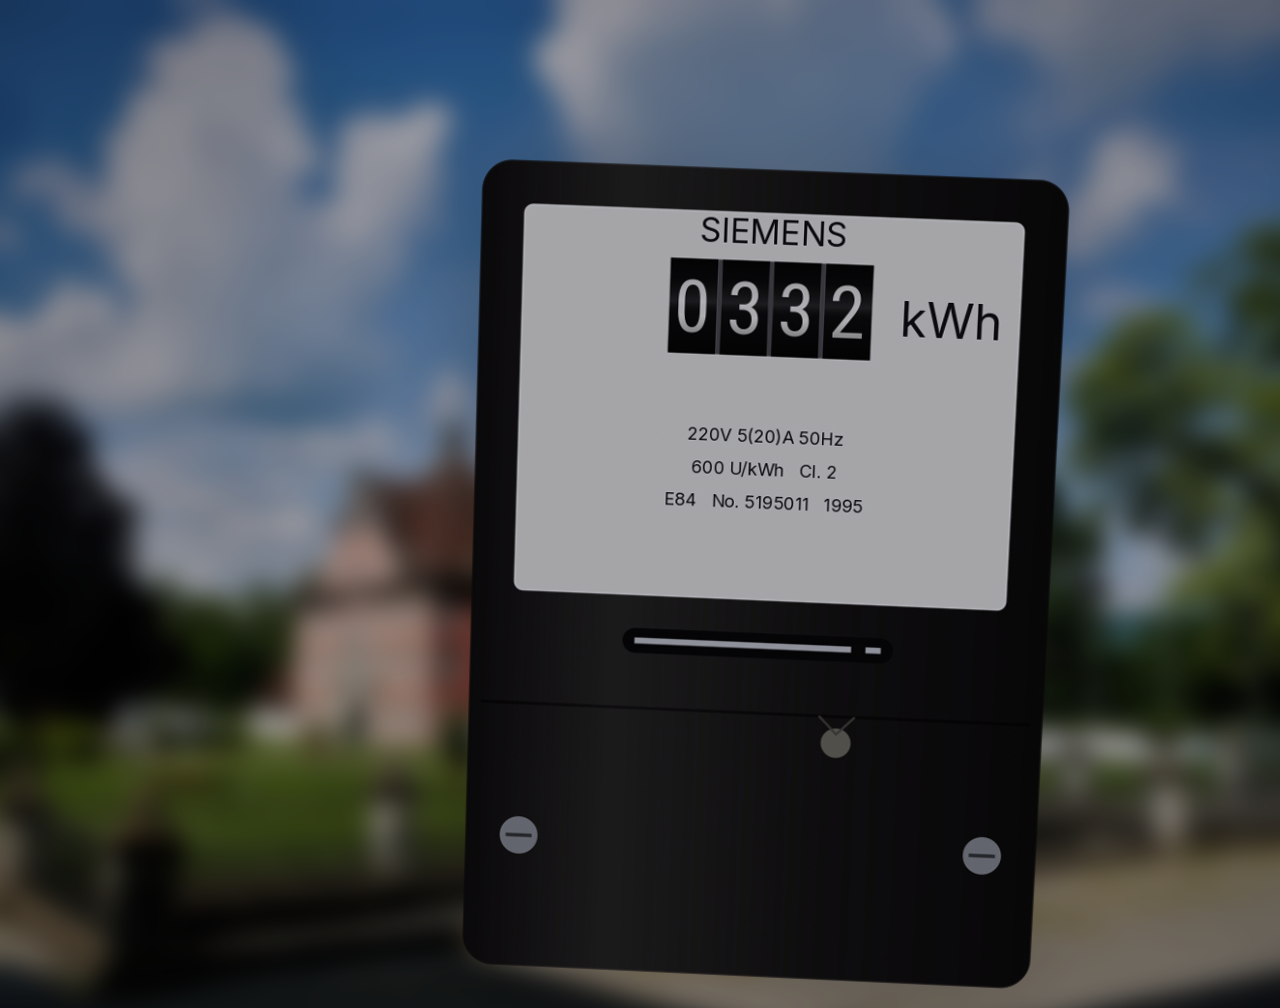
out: 332 kWh
